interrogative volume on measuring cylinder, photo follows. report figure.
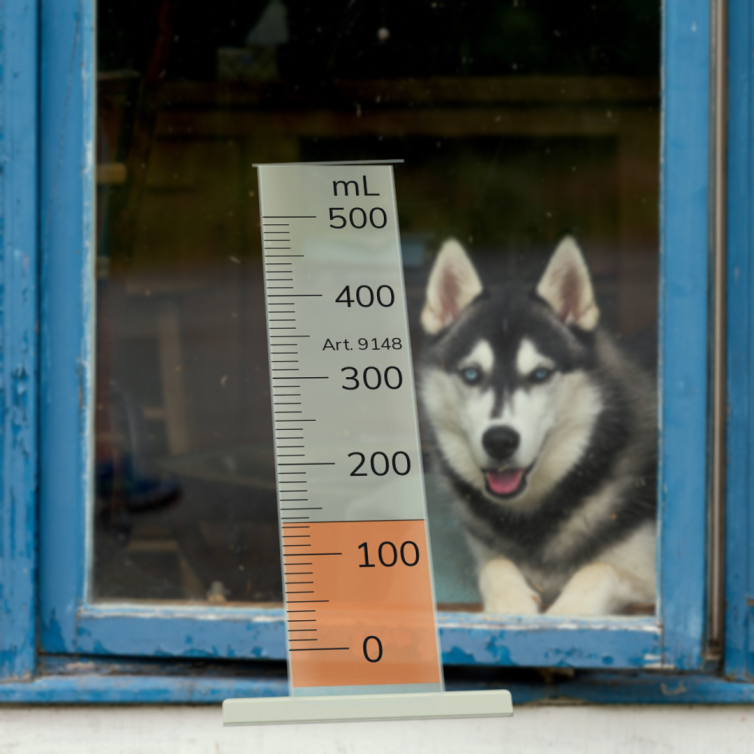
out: 135 mL
